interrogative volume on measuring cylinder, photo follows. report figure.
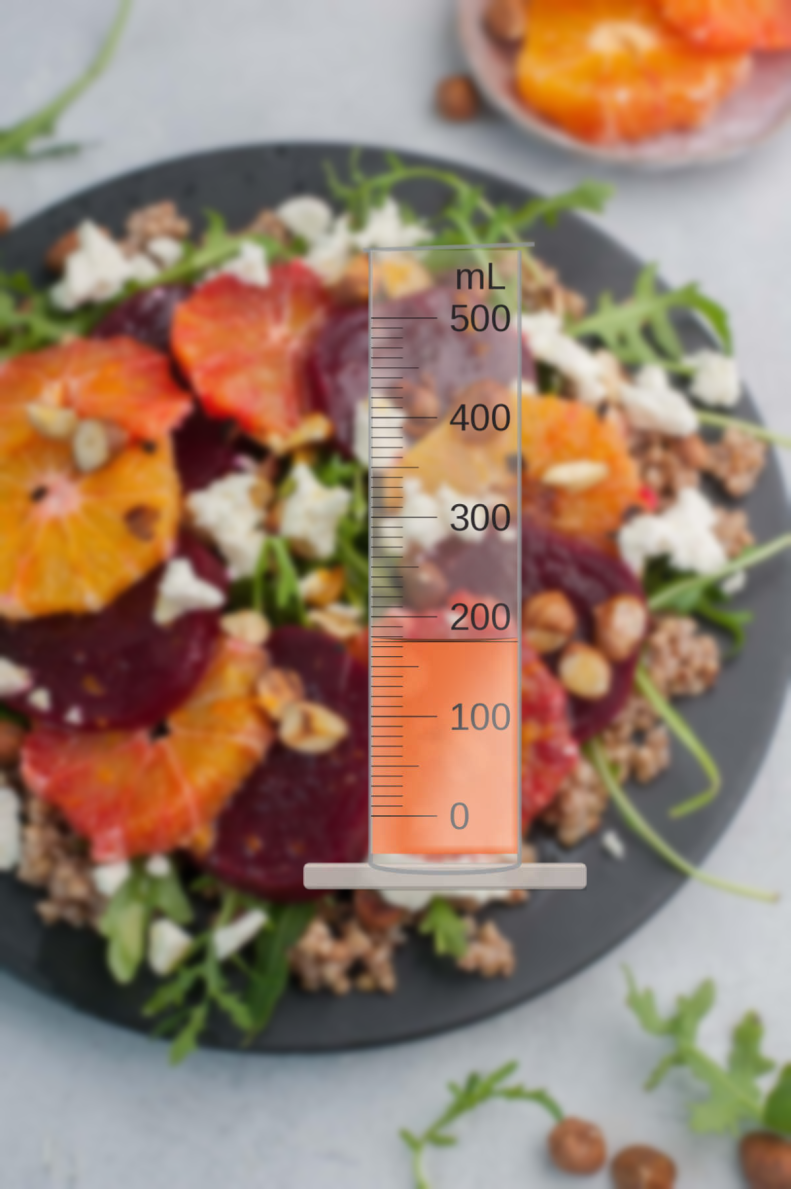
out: 175 mL
